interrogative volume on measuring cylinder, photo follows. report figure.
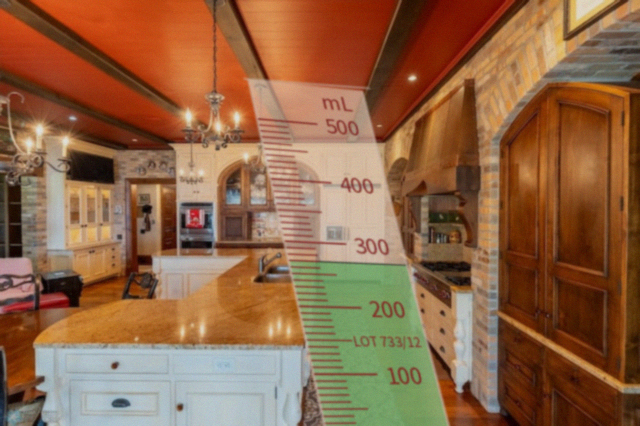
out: 270 mL
